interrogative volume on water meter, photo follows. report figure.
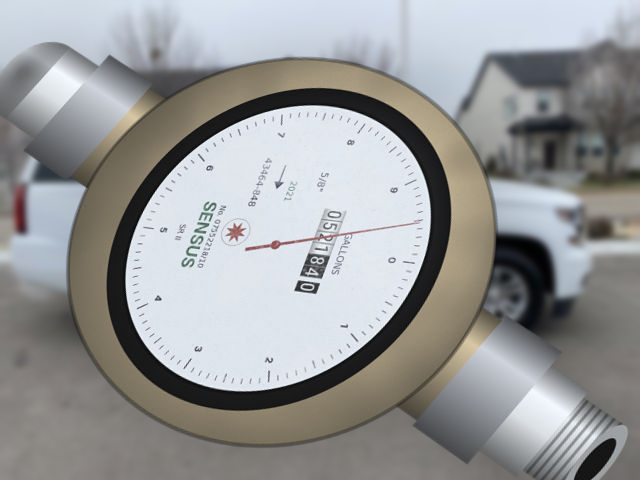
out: 521839.5 gal
